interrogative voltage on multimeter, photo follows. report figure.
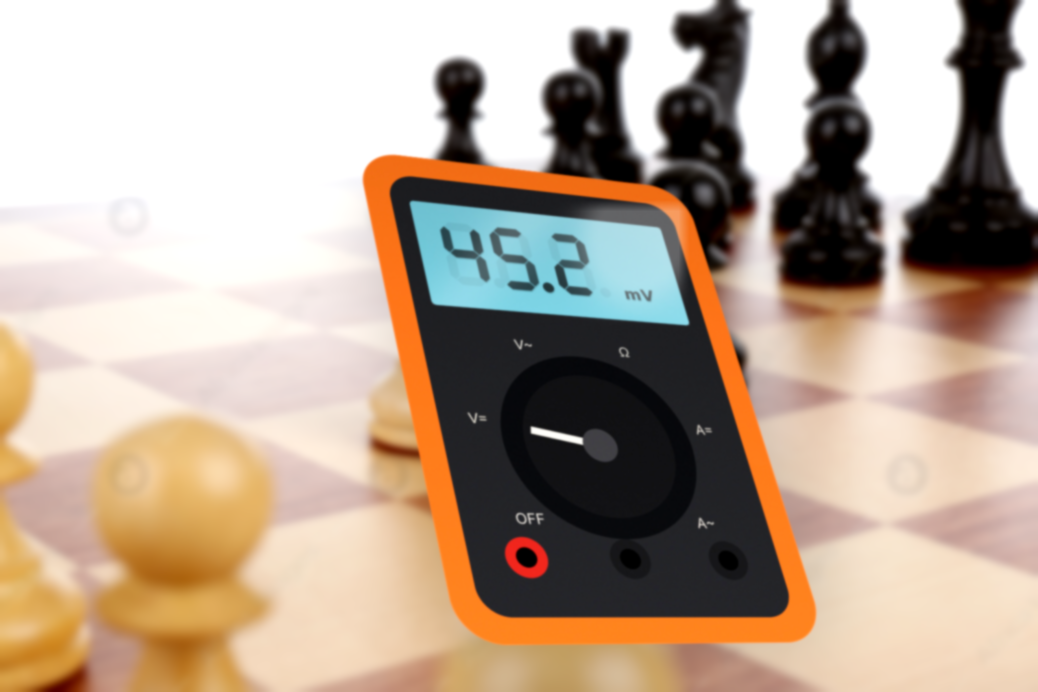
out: 45.2 mV
